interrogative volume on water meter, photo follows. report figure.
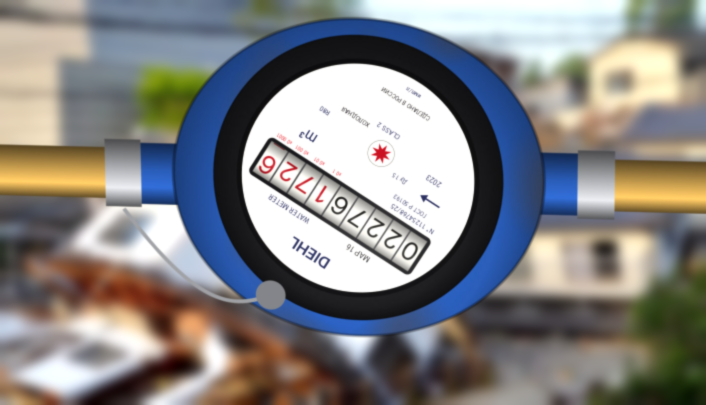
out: 2276.1726 m³
